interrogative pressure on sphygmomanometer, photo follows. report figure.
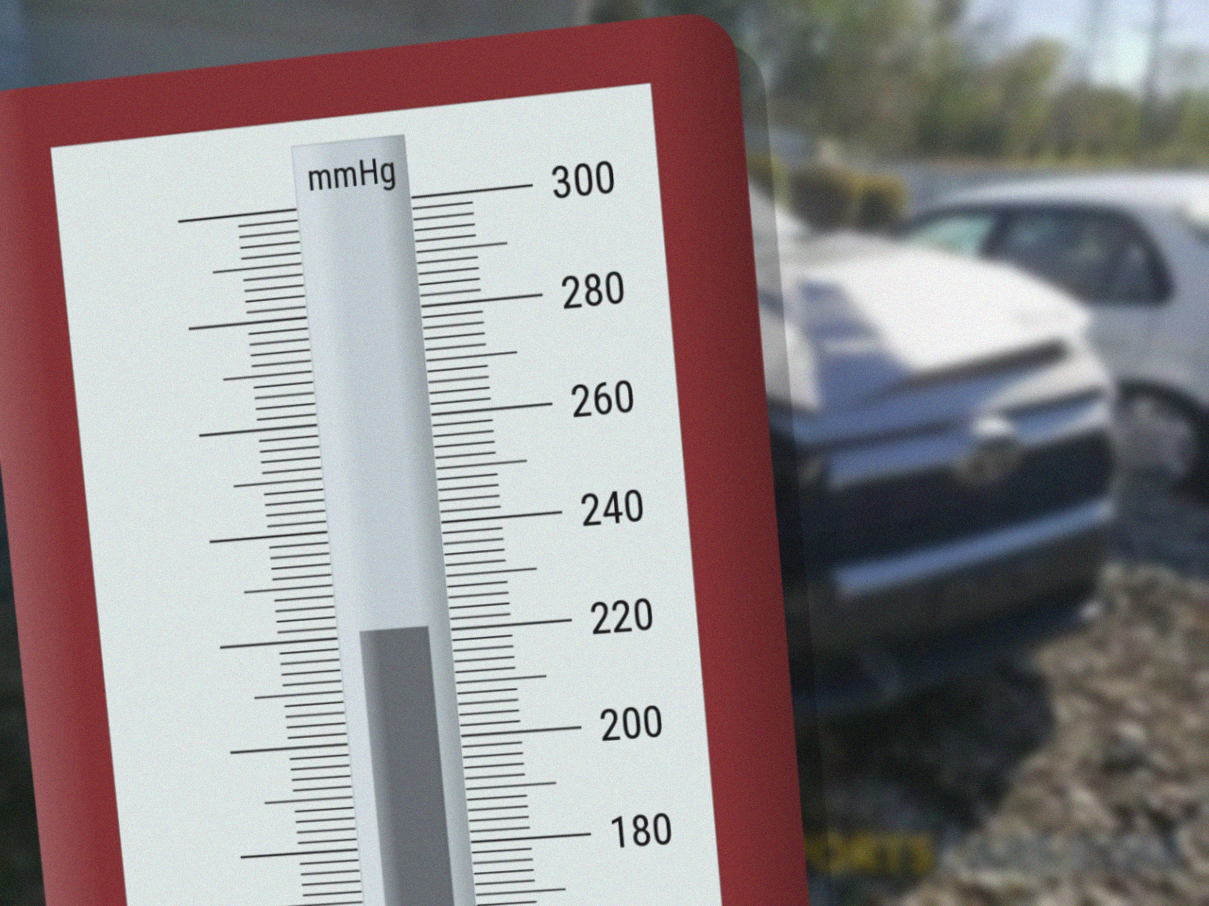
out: 221 mmHg
